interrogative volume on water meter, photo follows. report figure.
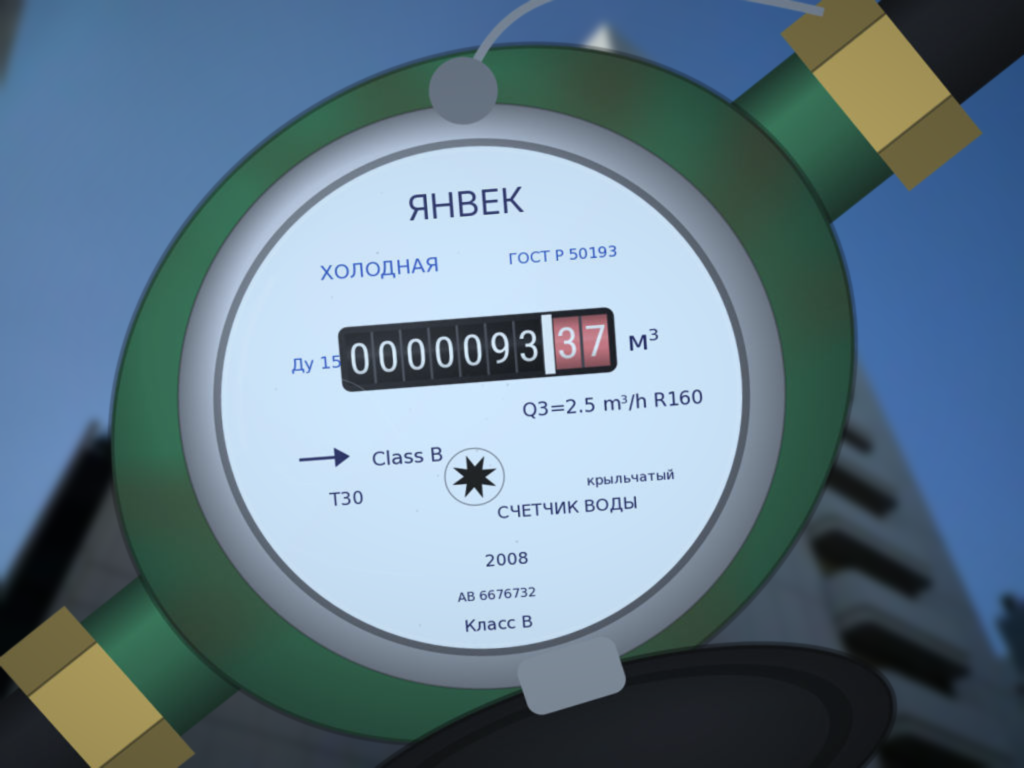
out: 93.37 m³
